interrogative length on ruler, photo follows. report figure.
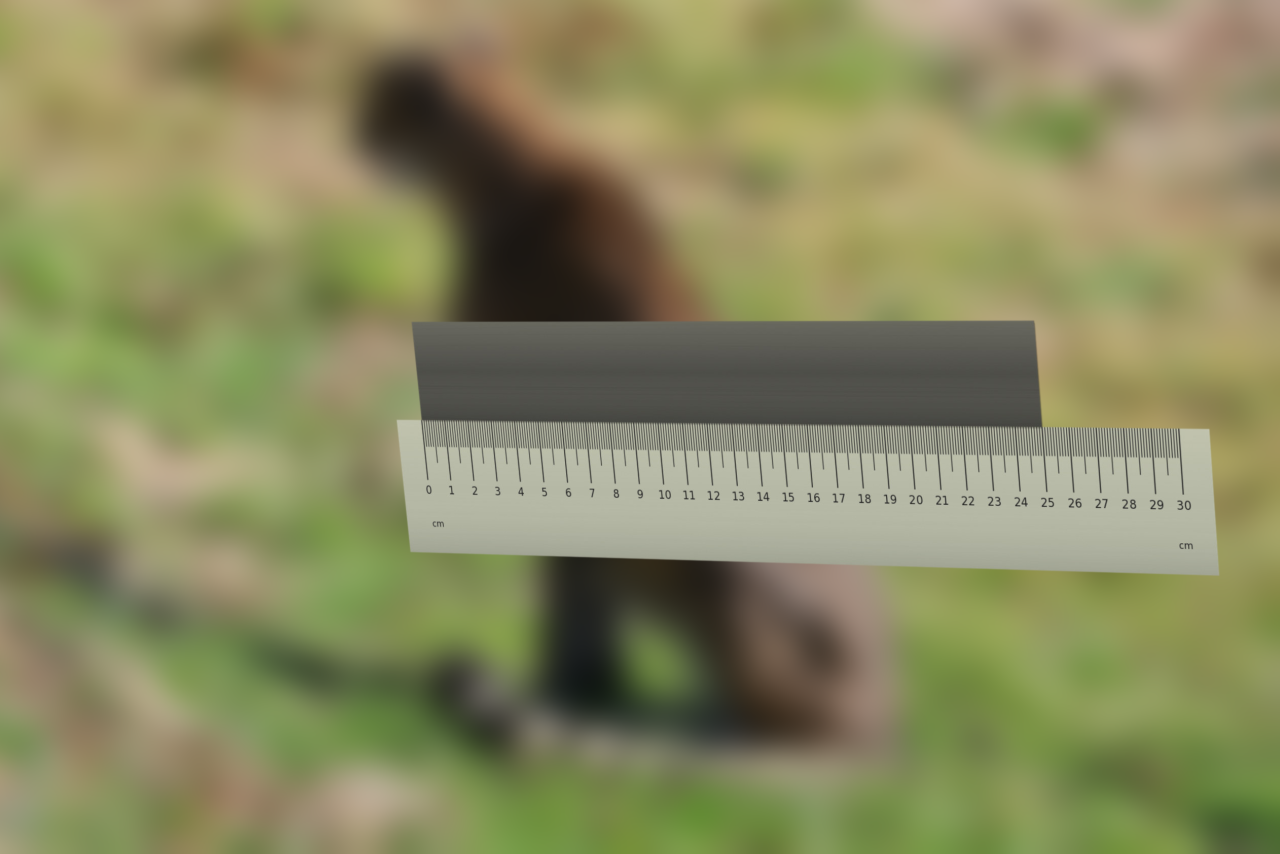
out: 25 cm
